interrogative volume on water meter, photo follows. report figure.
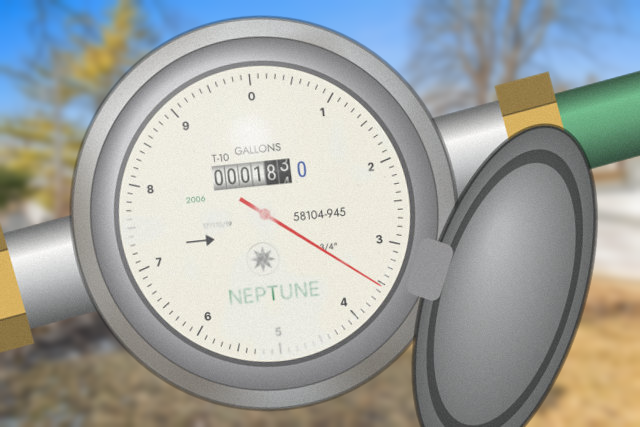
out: 1833.5 gal
